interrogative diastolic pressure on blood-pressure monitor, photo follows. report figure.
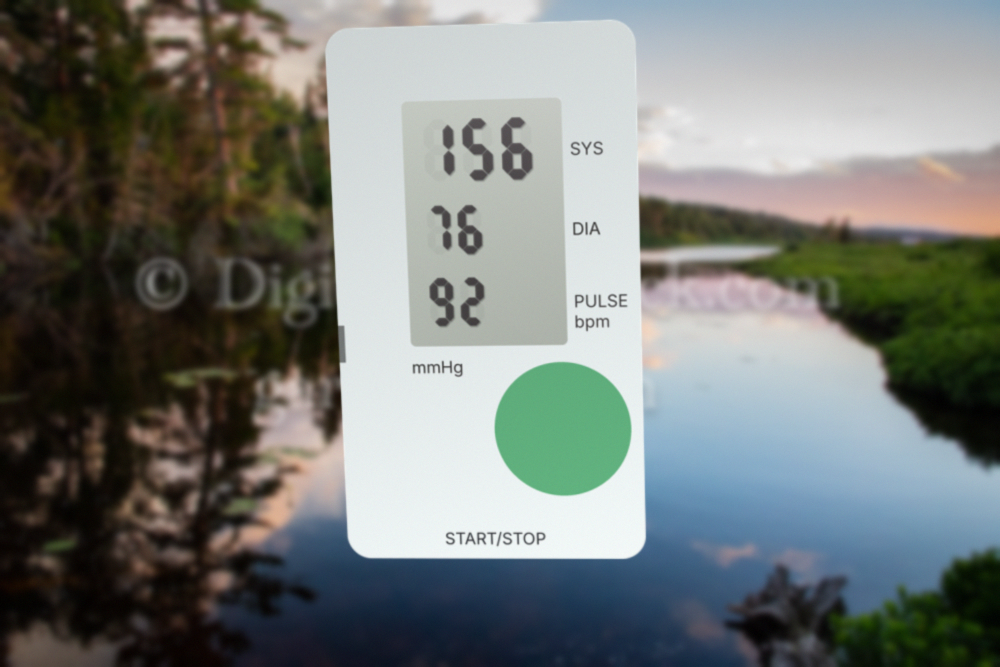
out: 76 mmHg
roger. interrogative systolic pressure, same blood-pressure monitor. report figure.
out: 156 mmHg
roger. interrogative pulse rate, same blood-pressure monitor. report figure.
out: 92 bpm
